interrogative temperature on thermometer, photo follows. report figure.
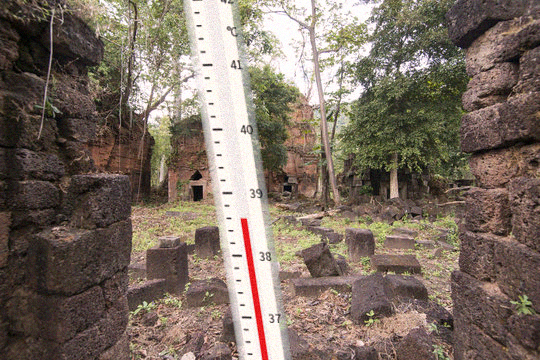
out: 38.6 °C
